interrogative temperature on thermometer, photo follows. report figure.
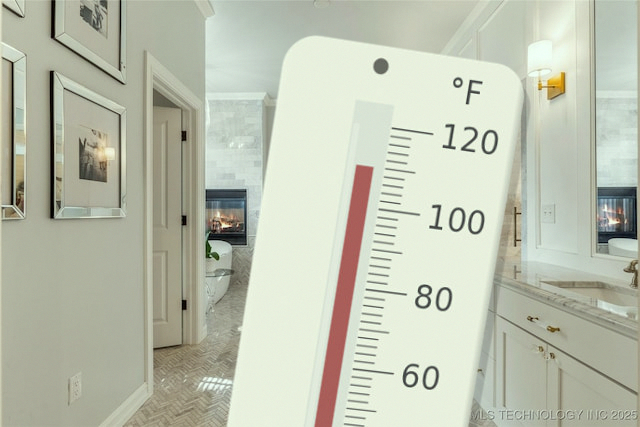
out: 110 °F
